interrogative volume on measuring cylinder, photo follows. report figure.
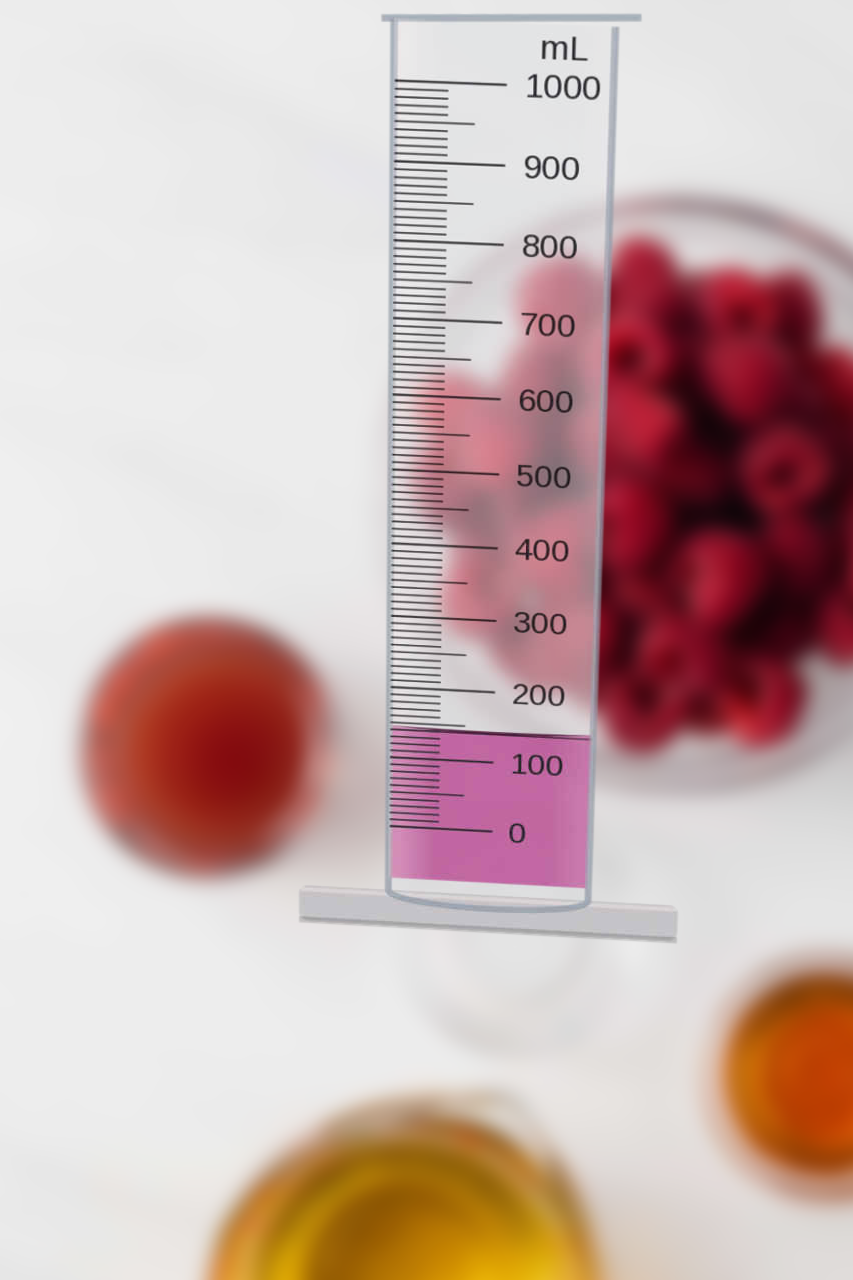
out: 140 mL
